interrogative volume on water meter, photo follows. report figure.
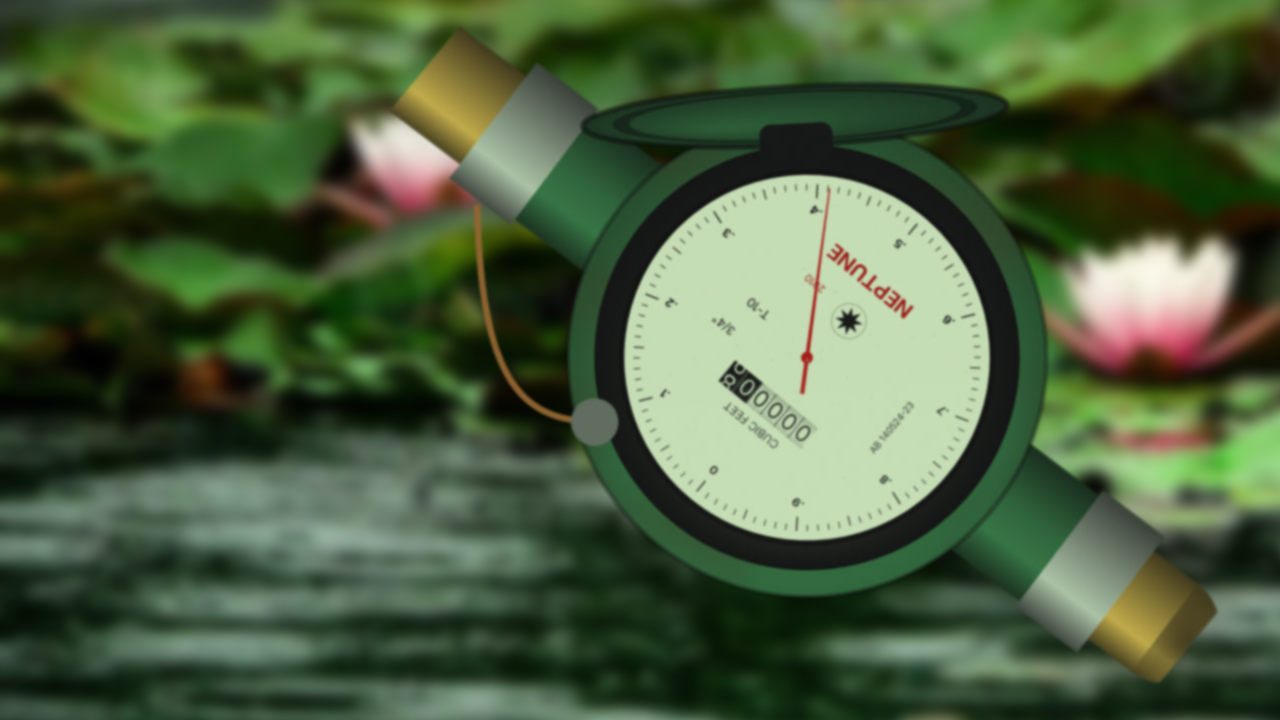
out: 8.41 ft³
